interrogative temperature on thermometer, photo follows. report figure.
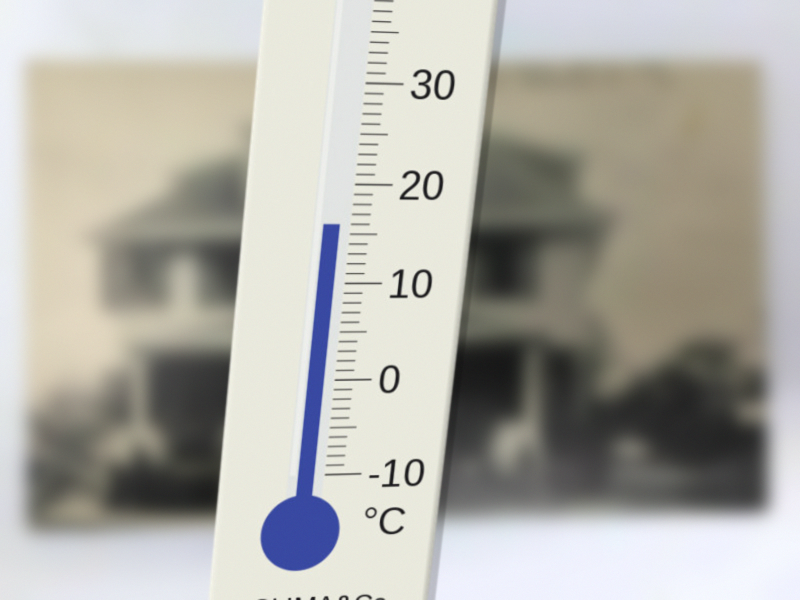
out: 16 °C
